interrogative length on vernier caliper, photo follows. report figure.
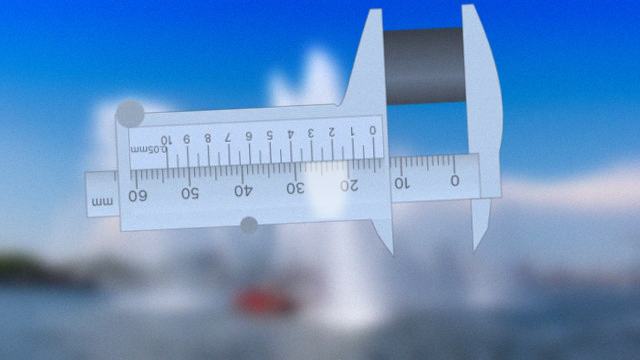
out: 15.0 mm
